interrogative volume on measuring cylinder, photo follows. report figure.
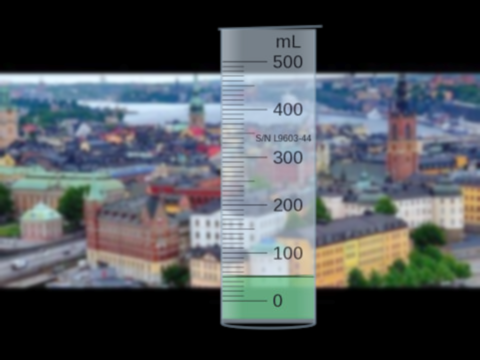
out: 50 mL
